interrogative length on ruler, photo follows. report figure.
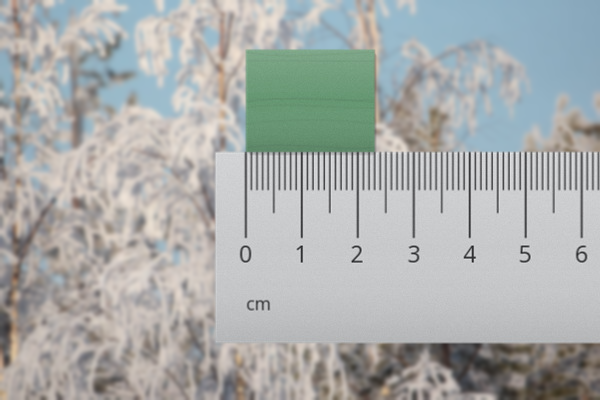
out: 2.3 cm
